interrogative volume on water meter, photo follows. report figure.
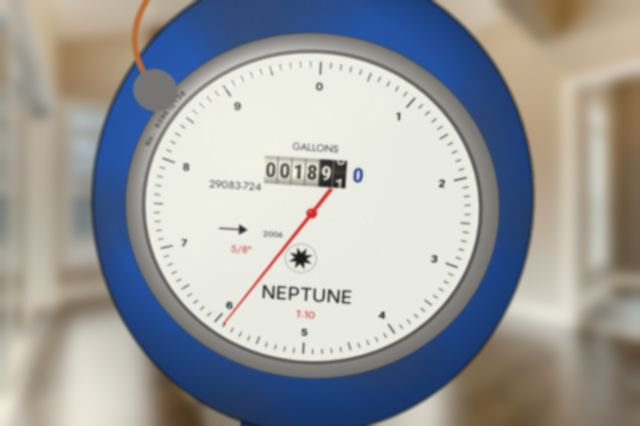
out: 18905.9 gal
